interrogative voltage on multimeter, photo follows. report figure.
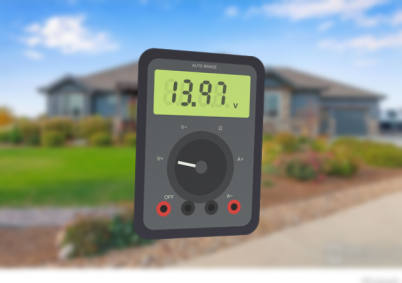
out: 13.97 V
